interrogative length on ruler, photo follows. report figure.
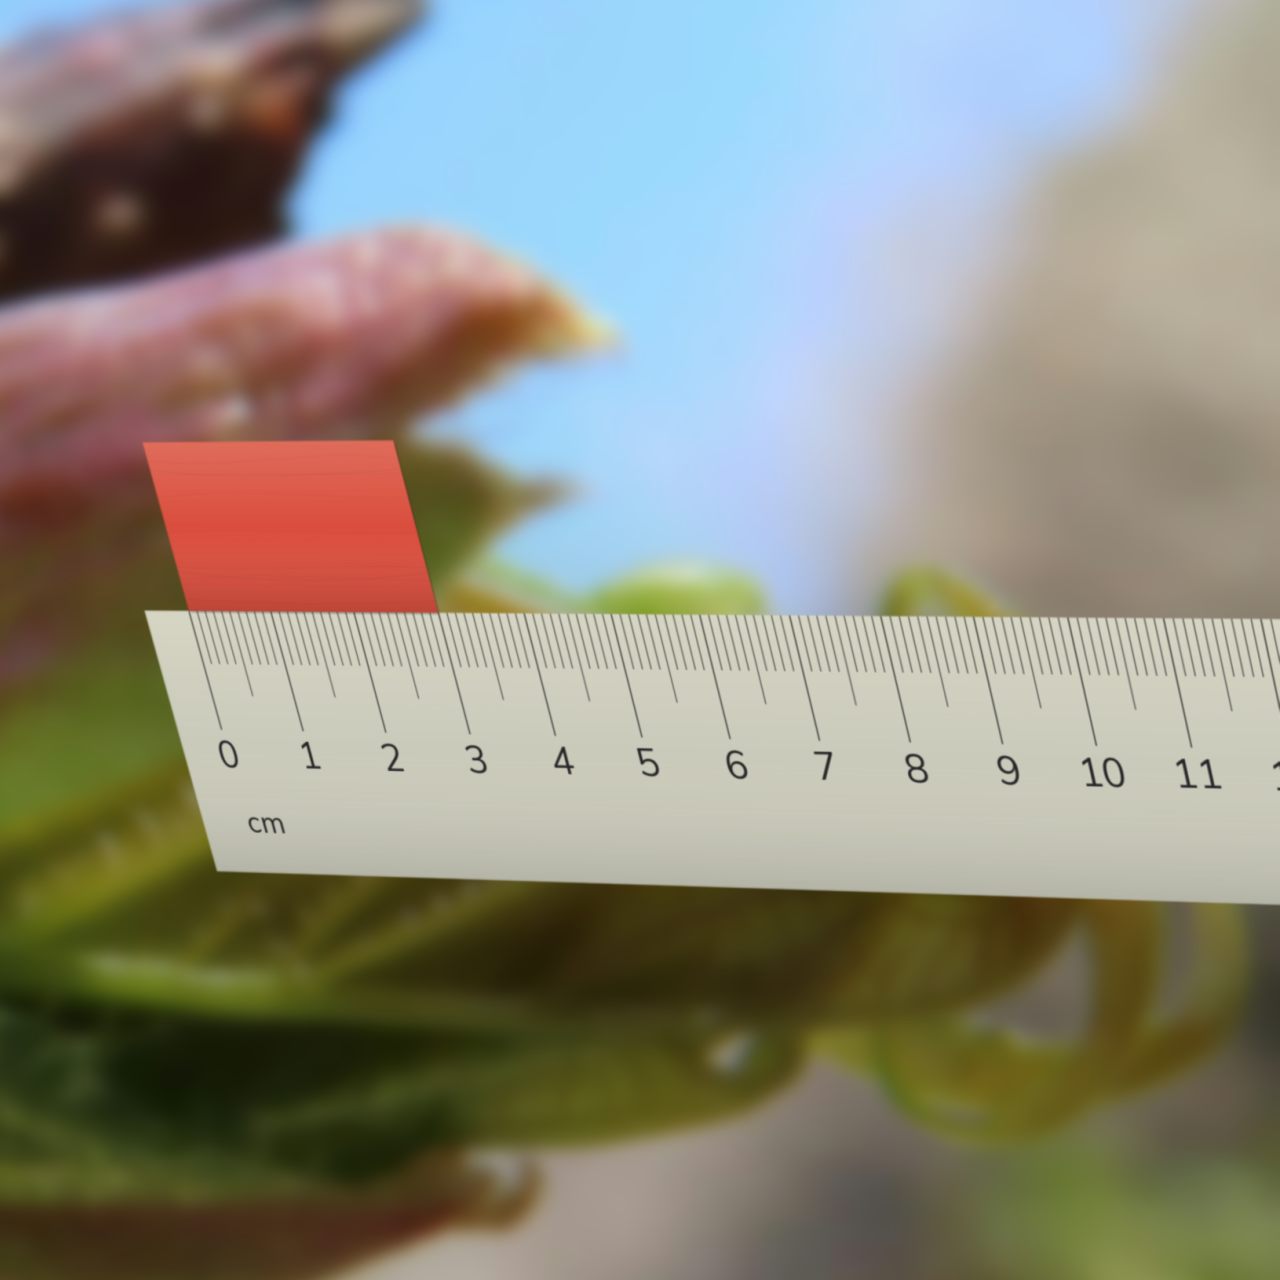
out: 3 cm
